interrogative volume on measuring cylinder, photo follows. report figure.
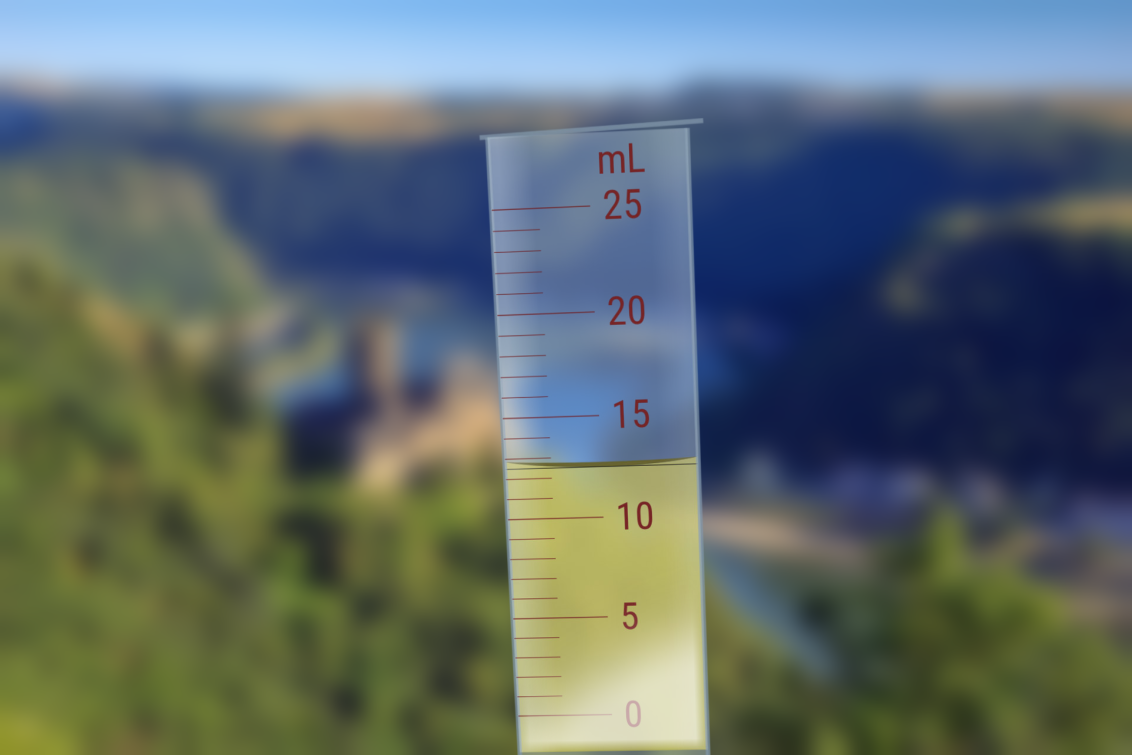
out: 12.5 mL
